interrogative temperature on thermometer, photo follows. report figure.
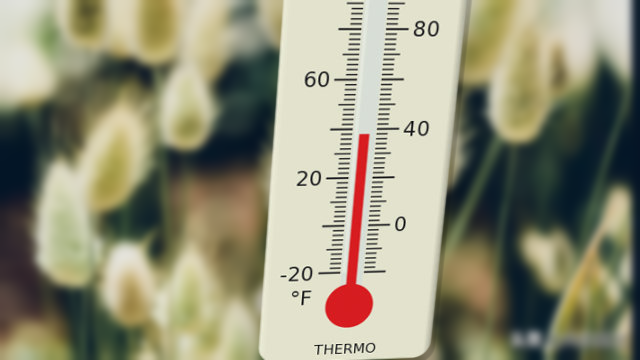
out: 38 °F
